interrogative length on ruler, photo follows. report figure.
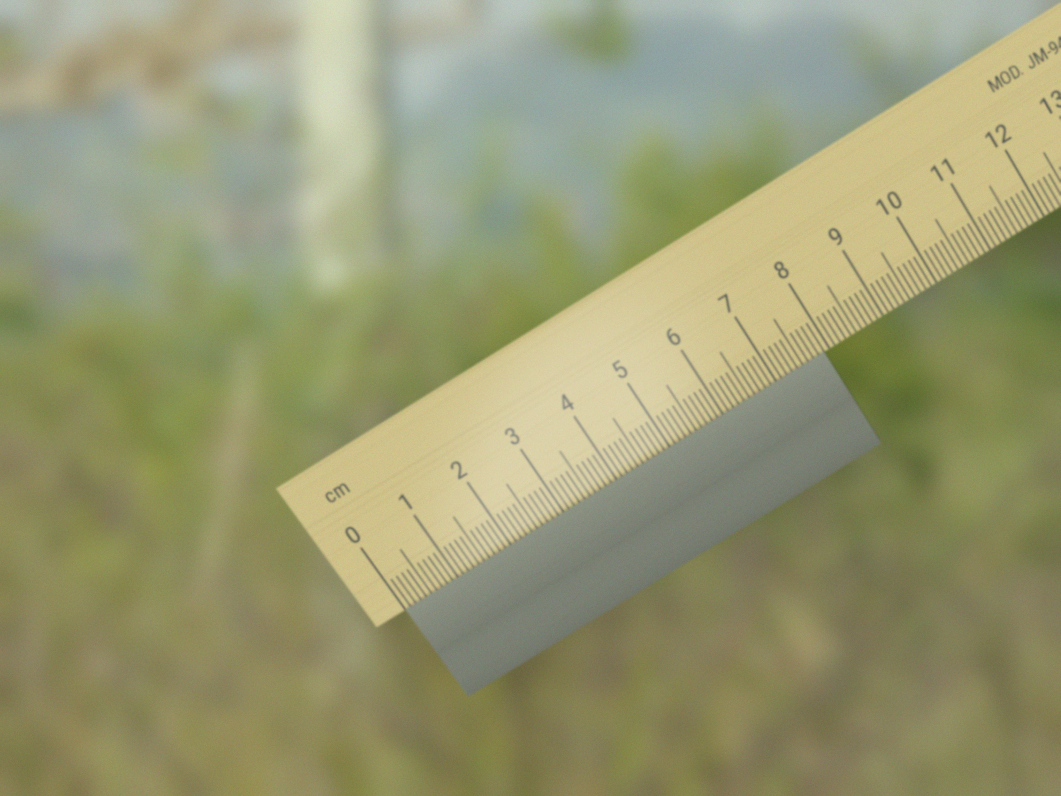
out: 7.9 cm
